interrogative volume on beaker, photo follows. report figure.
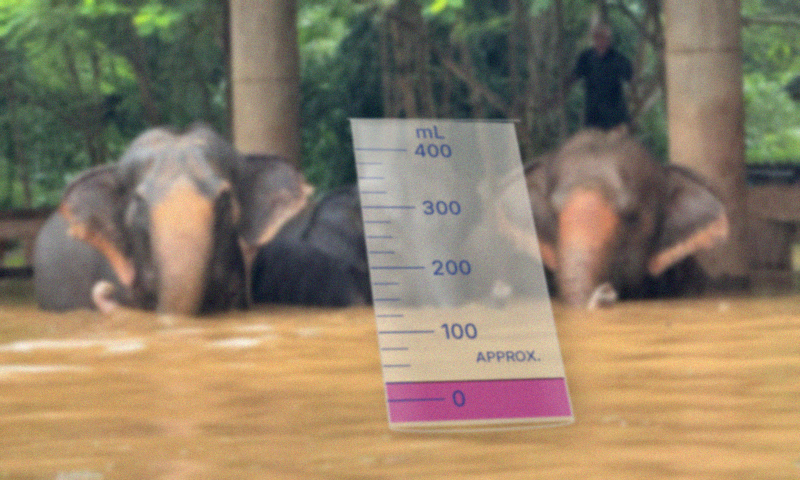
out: 25 mL
